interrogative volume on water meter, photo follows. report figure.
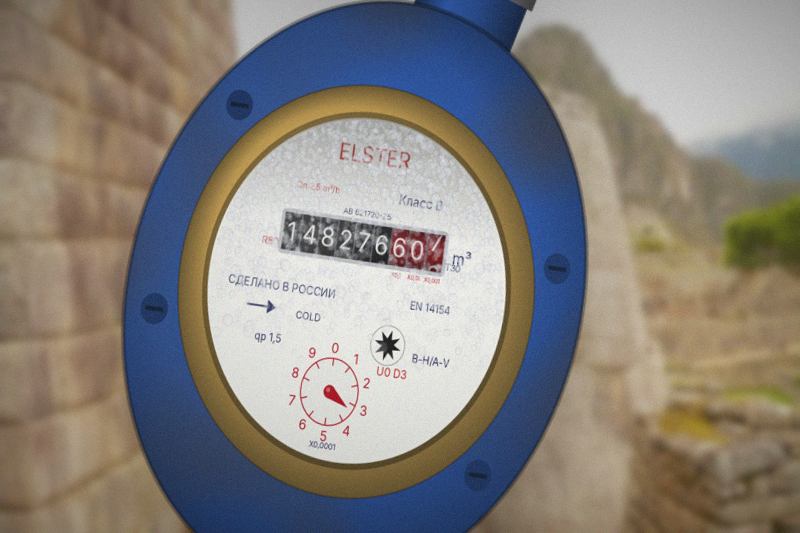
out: 148276.6073 m³
